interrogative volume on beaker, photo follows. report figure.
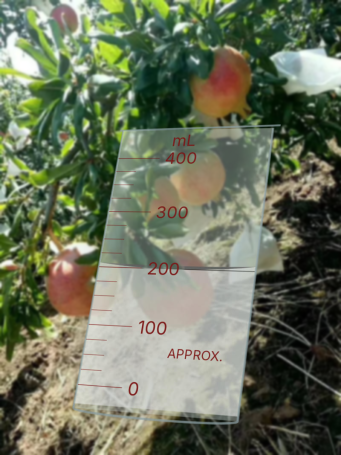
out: 200 mL
